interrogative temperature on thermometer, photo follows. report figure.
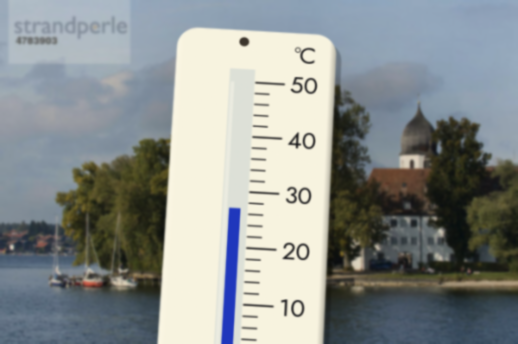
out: 27 °C
